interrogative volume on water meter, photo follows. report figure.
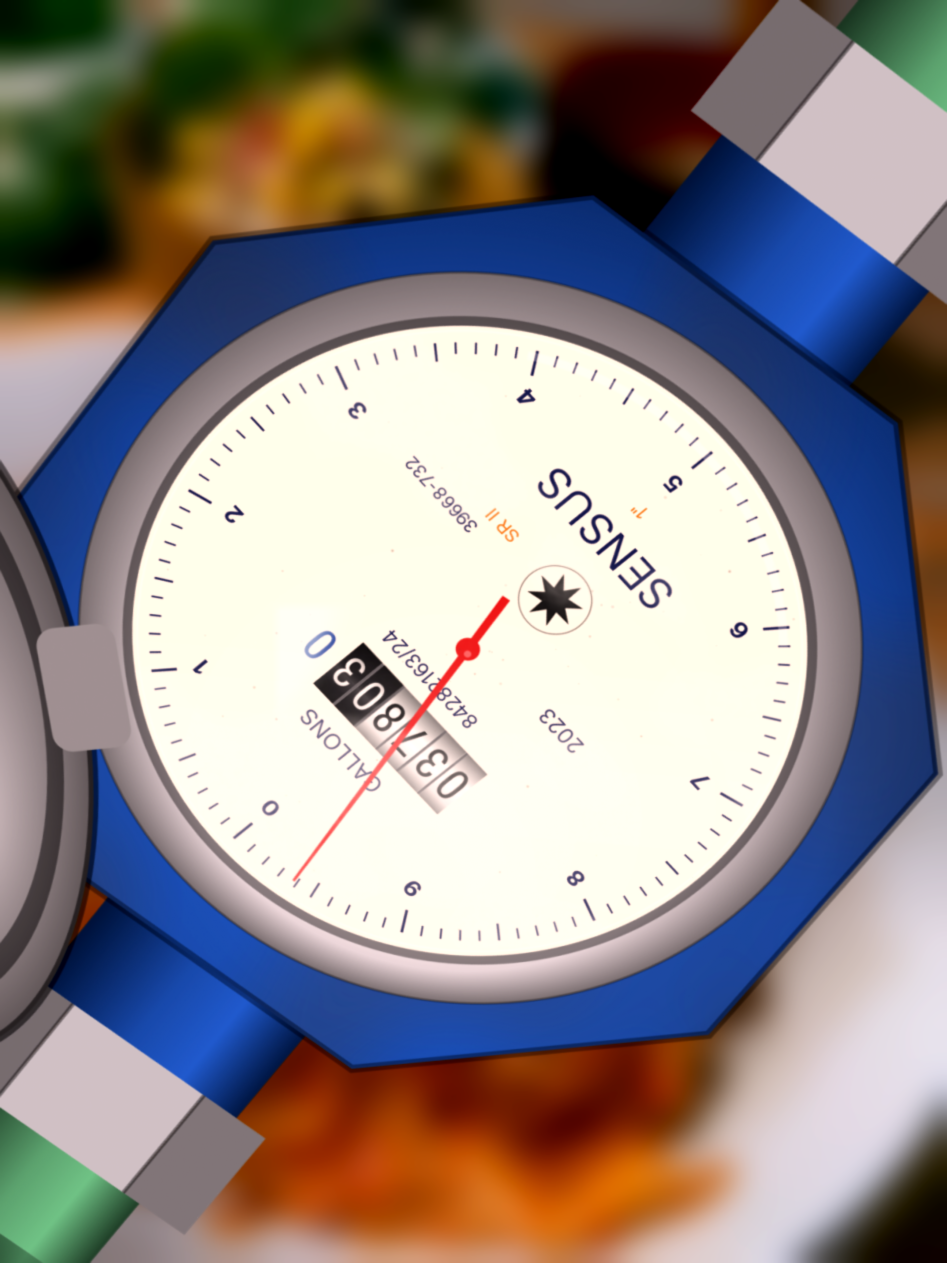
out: 378029.6 gal
